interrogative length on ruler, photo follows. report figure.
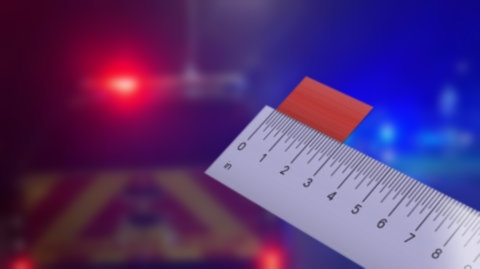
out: 3 in
